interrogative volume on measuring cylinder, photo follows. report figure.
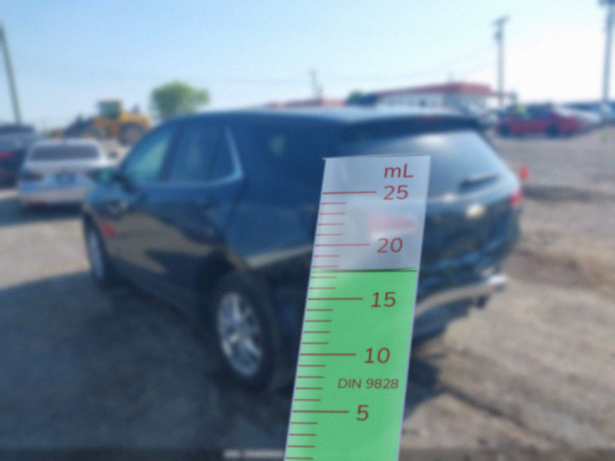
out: 17.5 mL
